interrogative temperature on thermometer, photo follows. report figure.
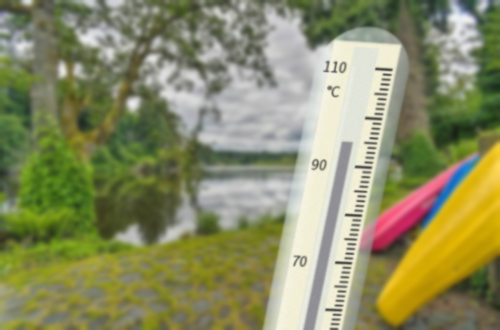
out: 95 °C
